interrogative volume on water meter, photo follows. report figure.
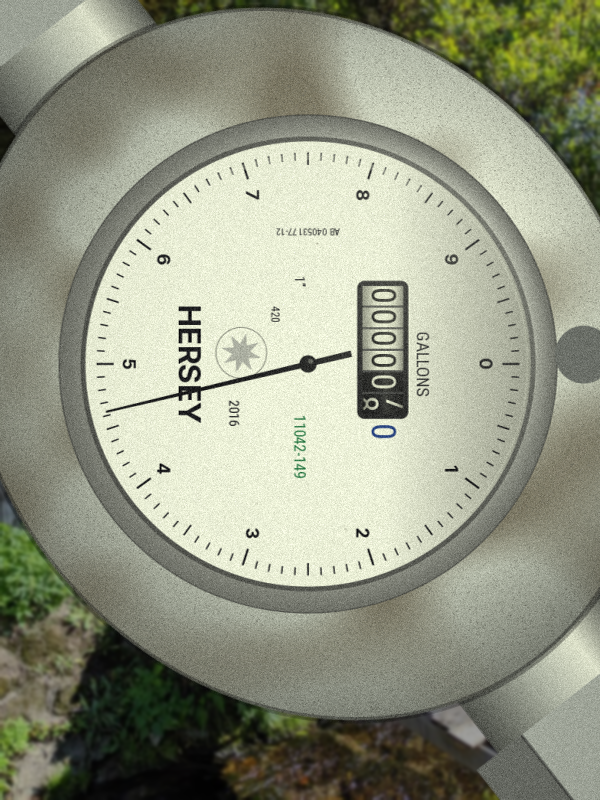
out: 74.6 gal
